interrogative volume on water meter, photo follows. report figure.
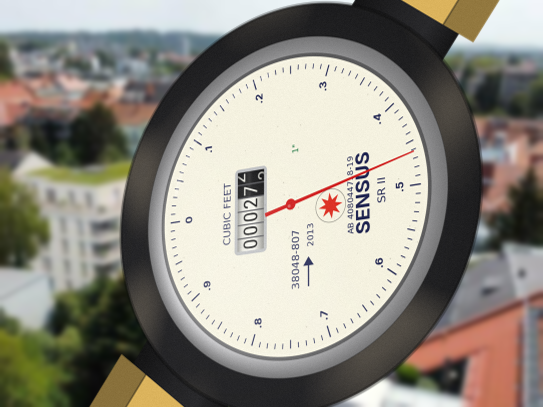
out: 272.46 ft³
